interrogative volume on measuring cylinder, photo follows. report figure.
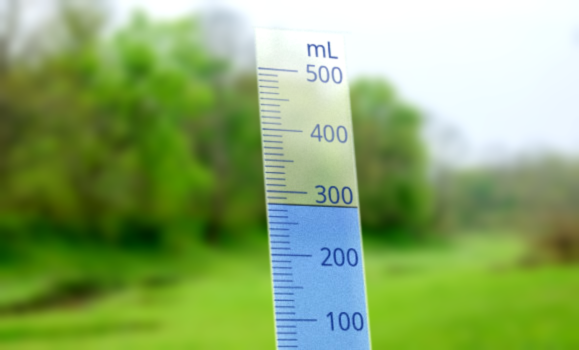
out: 280 mL
